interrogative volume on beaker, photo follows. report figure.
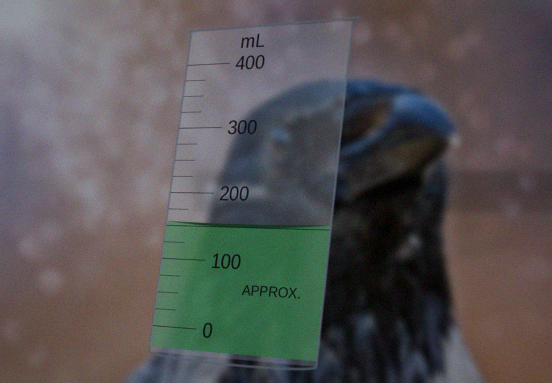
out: 150 mL
